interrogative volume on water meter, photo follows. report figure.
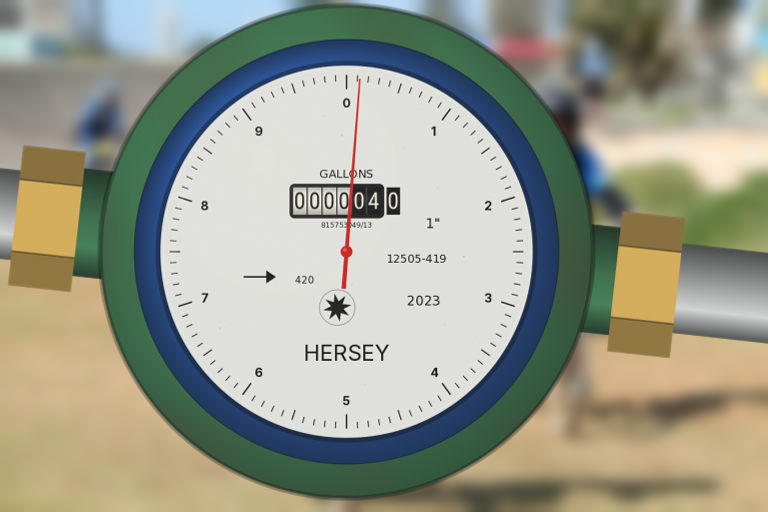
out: 40.1 gal
